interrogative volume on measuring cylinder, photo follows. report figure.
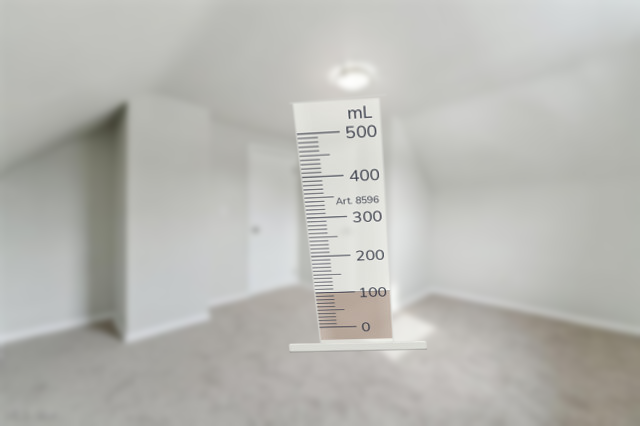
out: 100 mL
